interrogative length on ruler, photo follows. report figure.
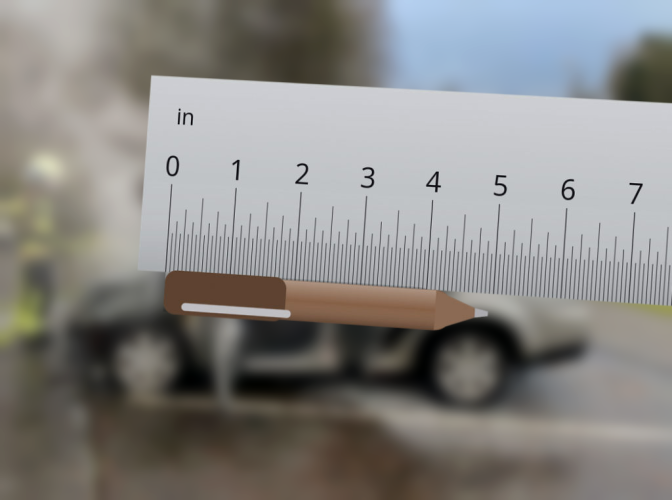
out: 4.9375 in
